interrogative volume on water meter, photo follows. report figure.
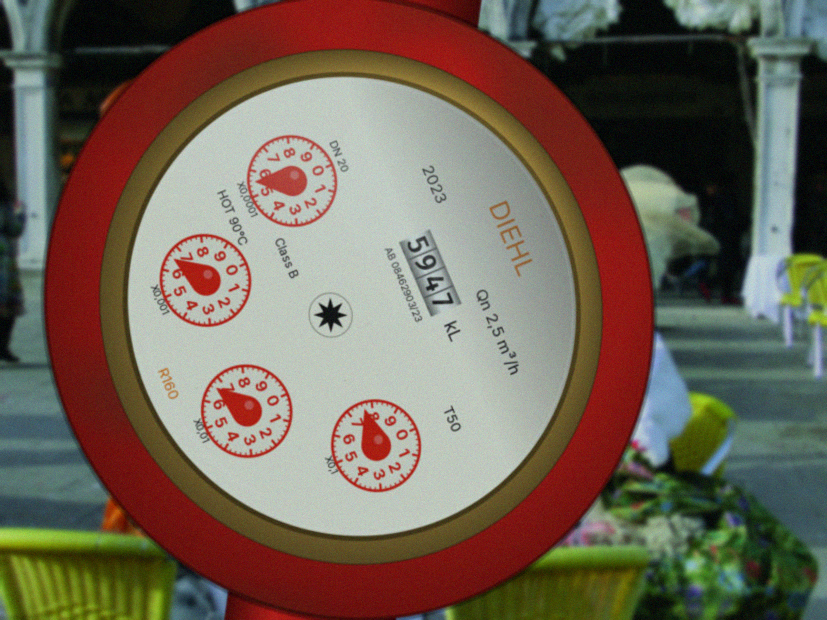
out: 5947.7665 kL
